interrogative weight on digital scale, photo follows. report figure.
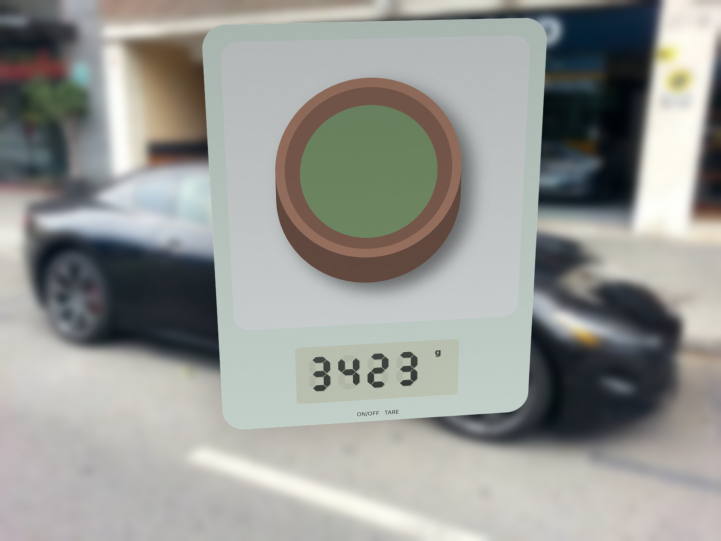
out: 3423 g
